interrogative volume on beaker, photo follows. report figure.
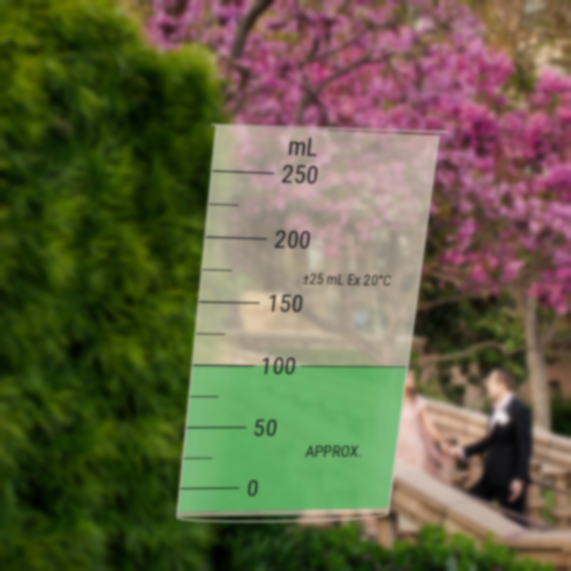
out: 100 mL
